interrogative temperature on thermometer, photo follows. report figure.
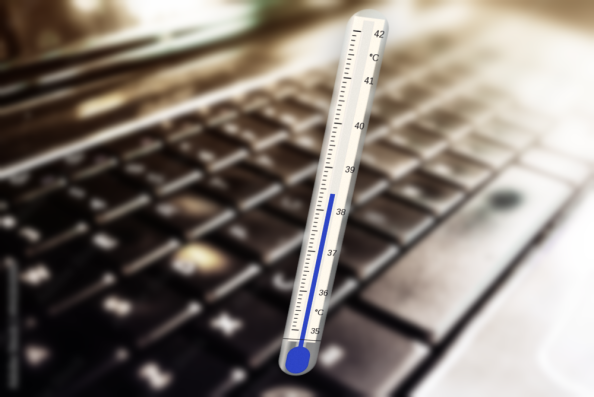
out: 38.4 °C
